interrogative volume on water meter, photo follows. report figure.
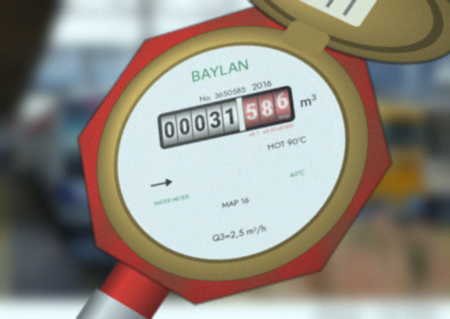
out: 31.586 m³
